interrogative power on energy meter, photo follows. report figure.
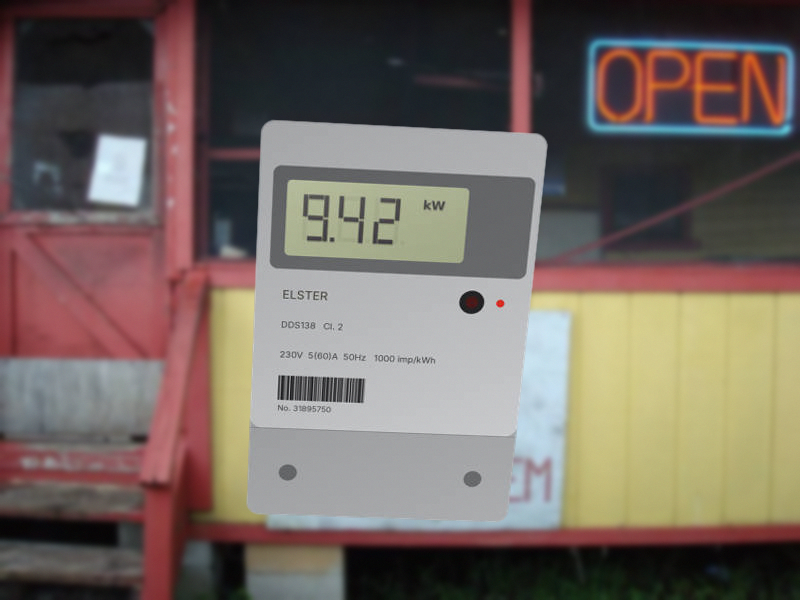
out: 9.42 kW
